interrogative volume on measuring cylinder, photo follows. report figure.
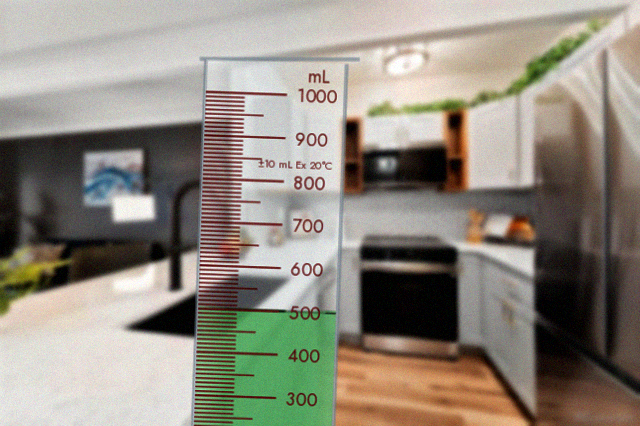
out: 500 mL
